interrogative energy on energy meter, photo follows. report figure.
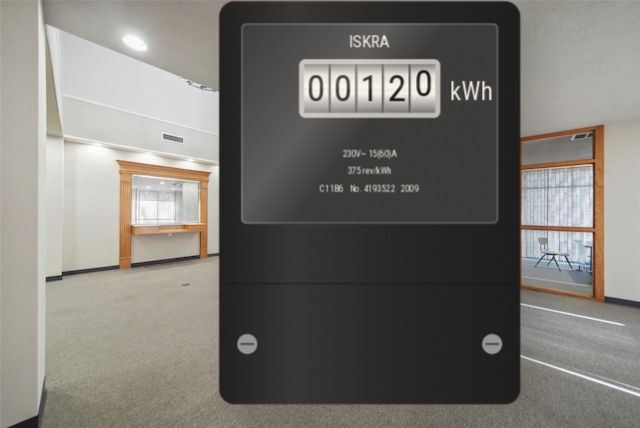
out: 120 kWh
